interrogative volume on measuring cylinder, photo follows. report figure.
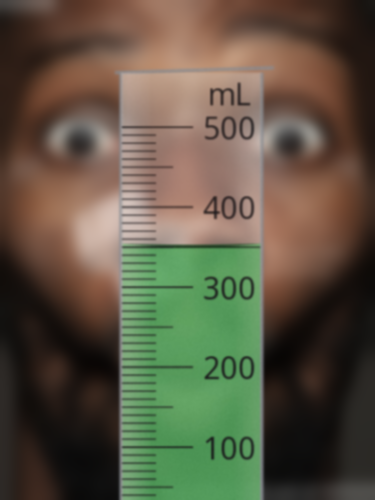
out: 350 mL
